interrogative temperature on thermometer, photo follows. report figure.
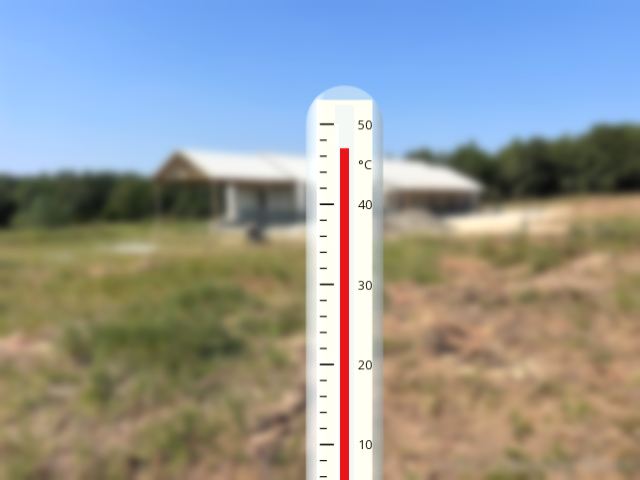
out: 47 °C
